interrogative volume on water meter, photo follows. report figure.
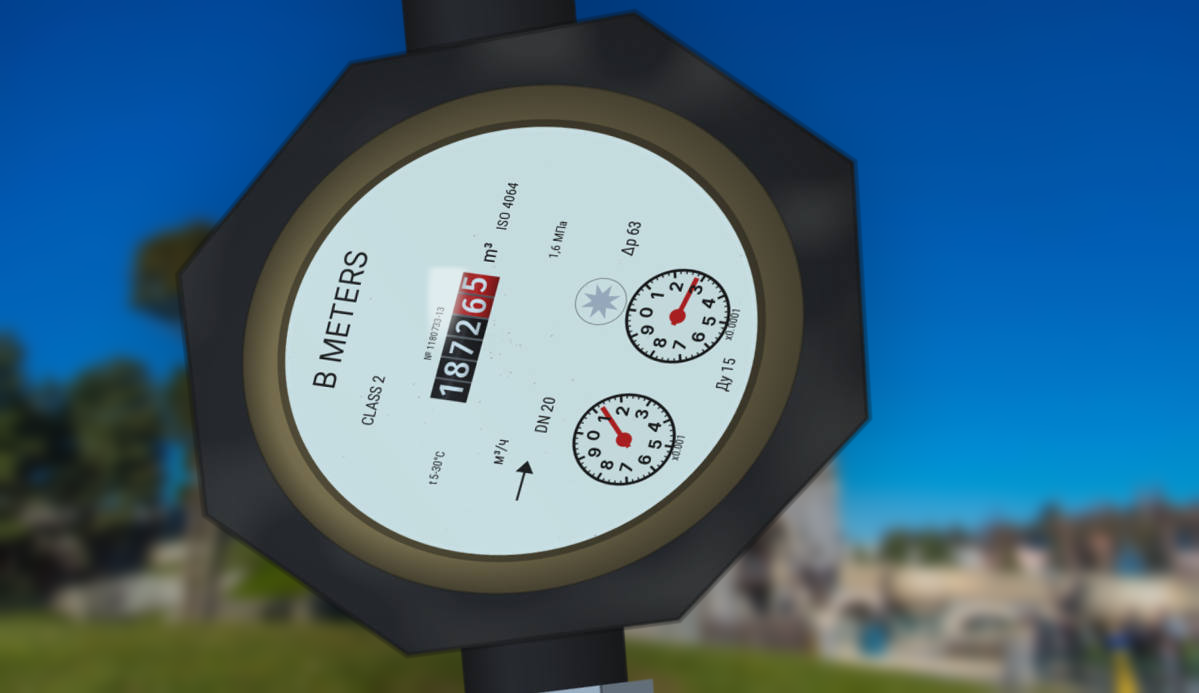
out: 1872.6512 m³
